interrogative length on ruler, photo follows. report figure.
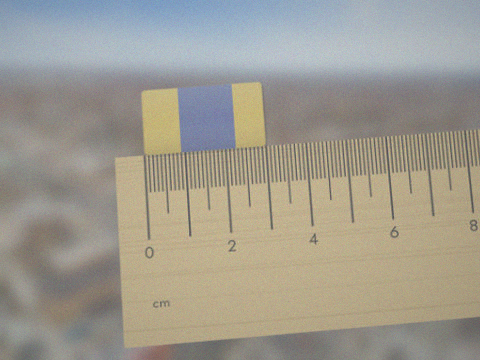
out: 3 cm
